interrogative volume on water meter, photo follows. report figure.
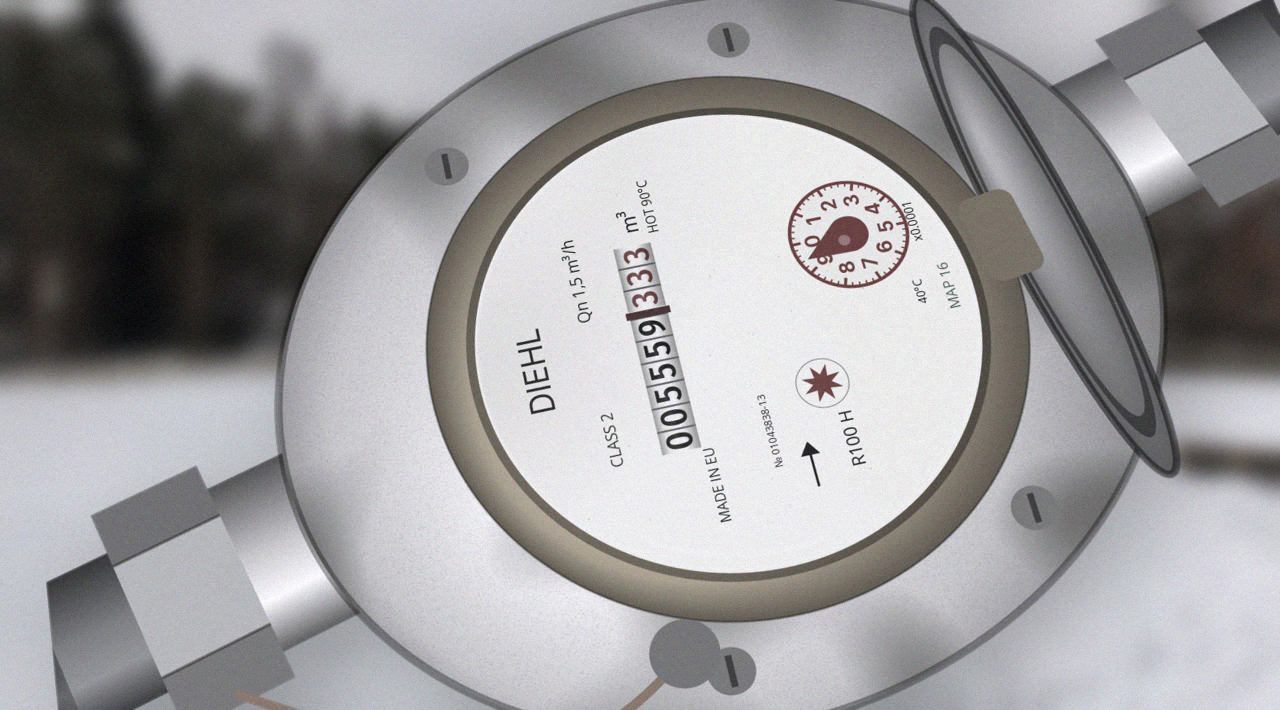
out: 5559.3329 m³
